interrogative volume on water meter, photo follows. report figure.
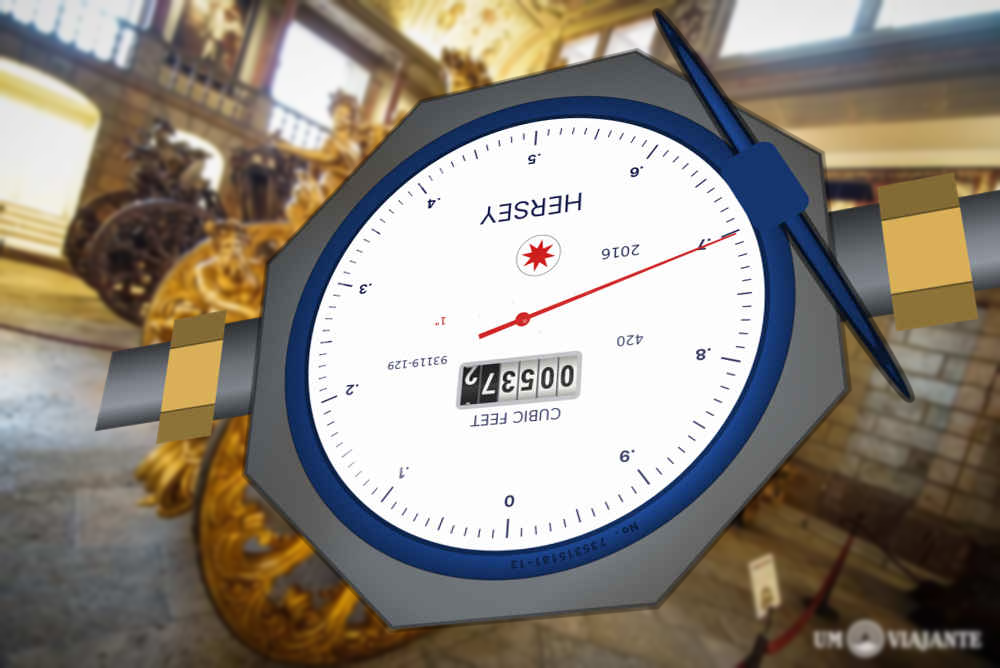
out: 5371.70 ft³
